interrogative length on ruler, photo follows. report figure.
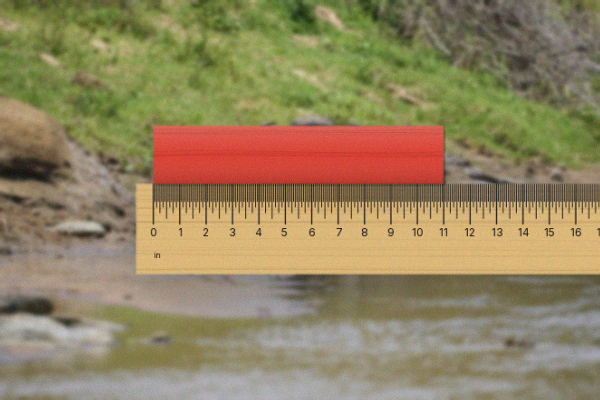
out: 11 in
